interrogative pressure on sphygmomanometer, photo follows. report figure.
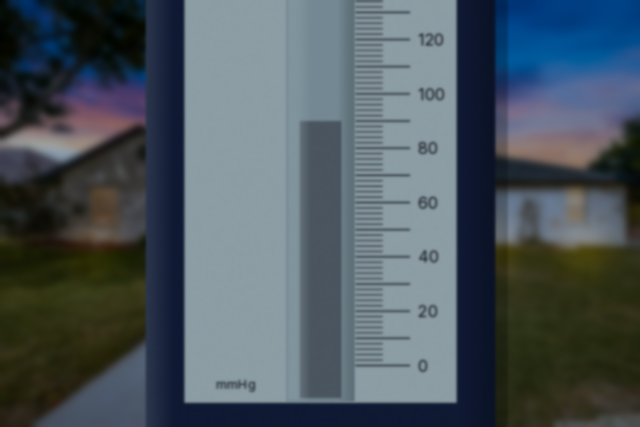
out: 90 mmHg
